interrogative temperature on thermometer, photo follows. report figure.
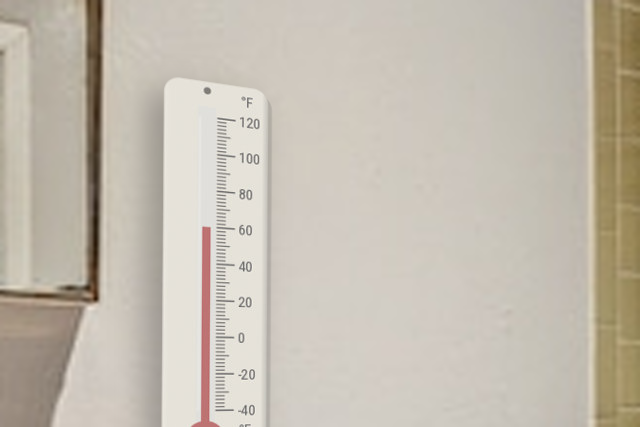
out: 60 °F
